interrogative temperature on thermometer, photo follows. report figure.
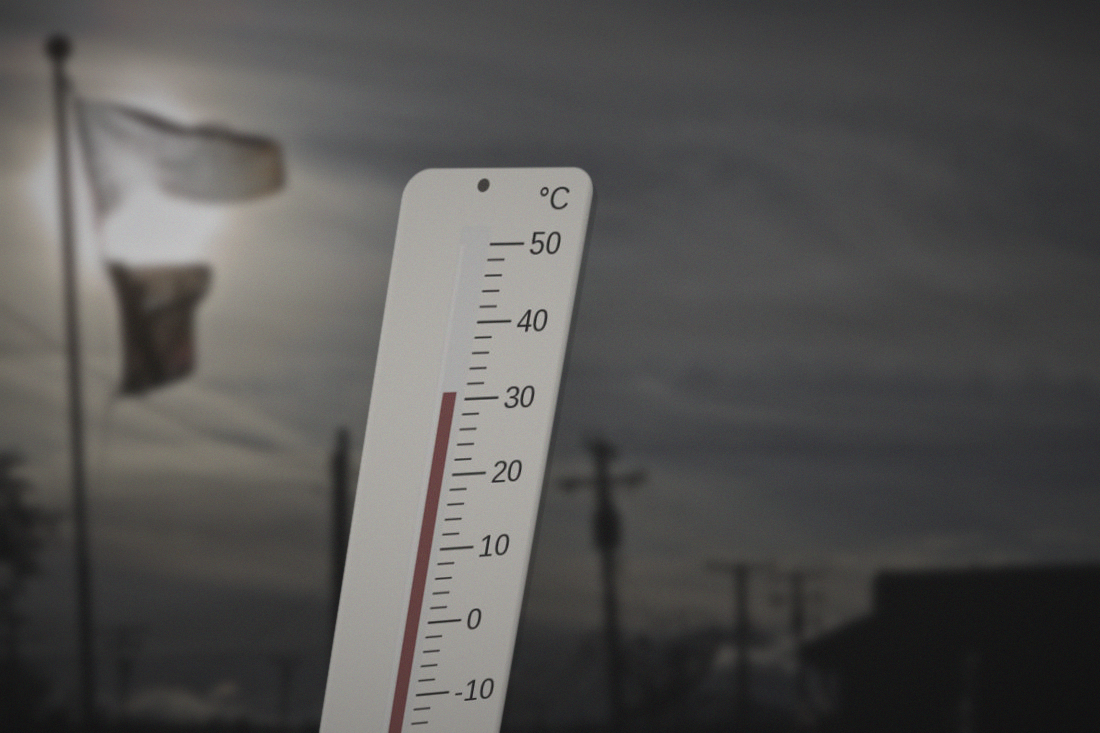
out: 31 °C
